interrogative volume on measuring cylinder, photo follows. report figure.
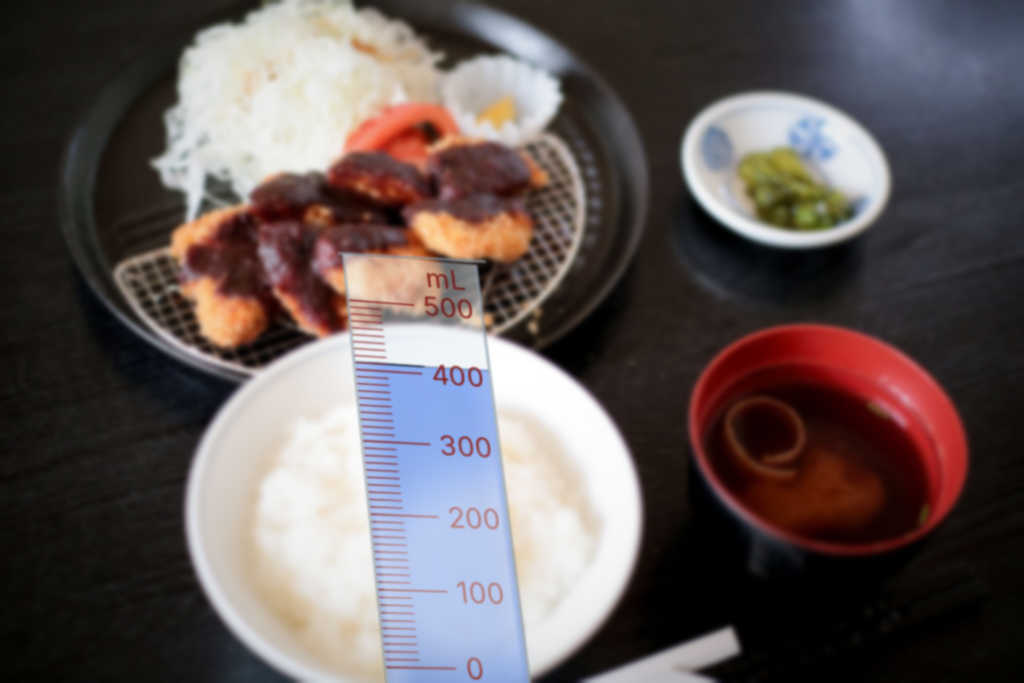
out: 410 mL
